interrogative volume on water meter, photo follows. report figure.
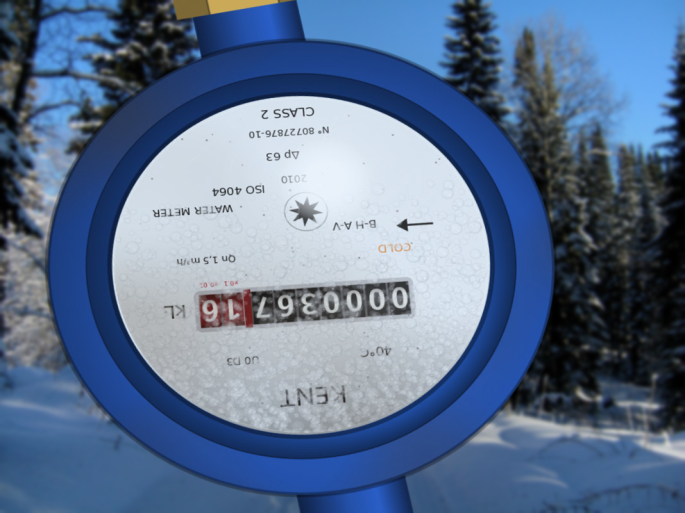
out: 367.16 kL
